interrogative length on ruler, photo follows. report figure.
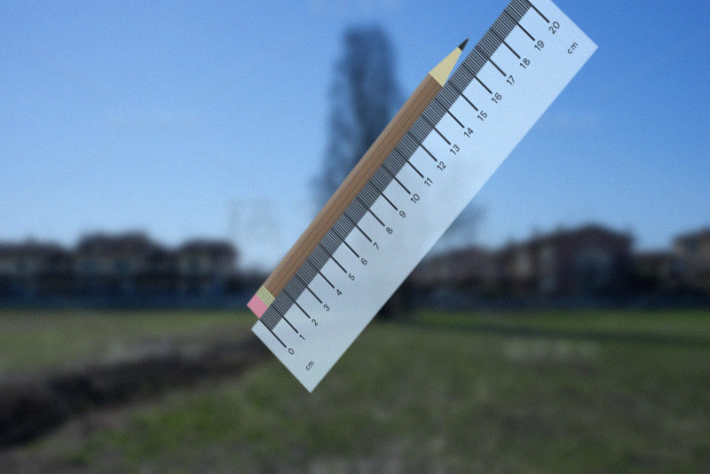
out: 17 cm
